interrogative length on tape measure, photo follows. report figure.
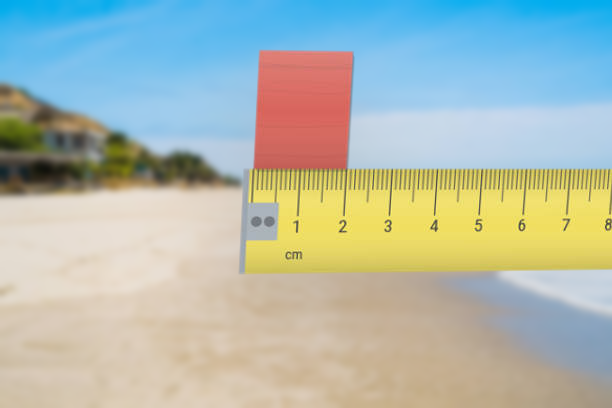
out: 2 cm
